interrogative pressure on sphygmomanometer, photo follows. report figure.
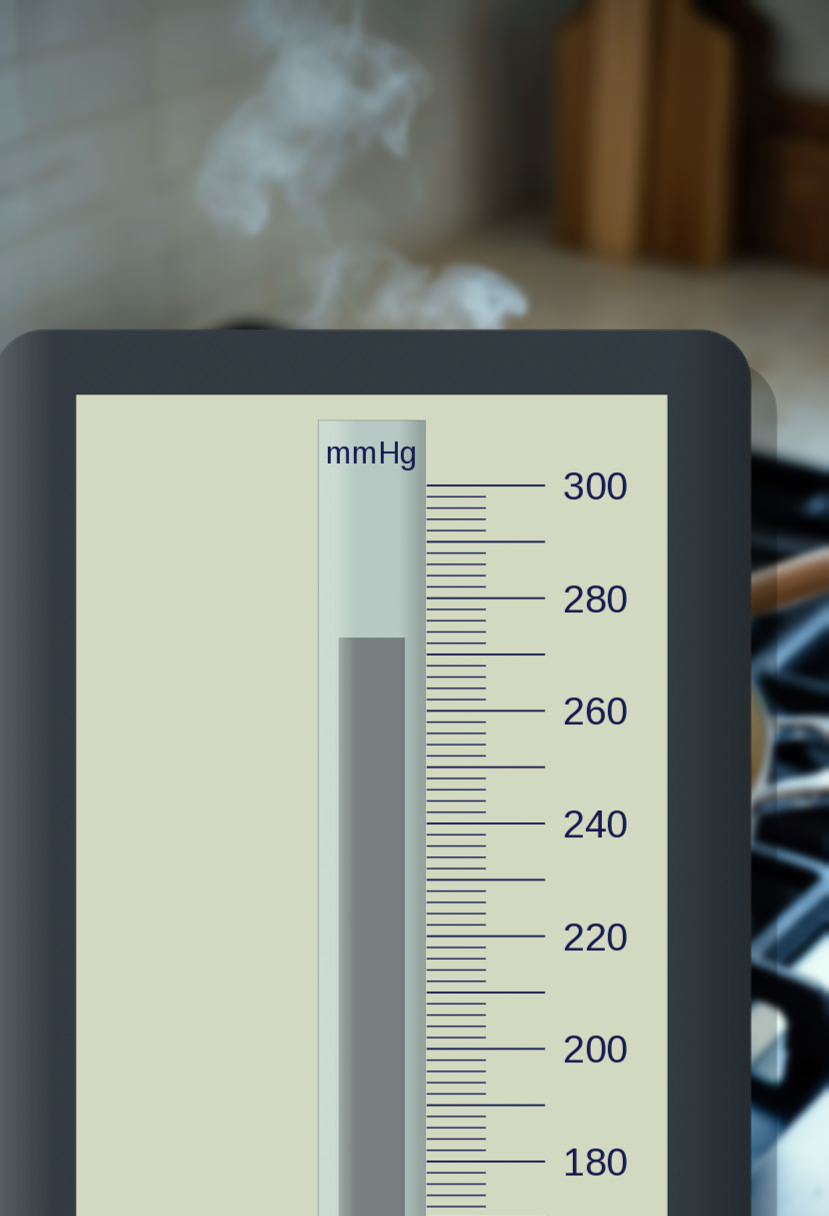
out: 273 mmHg
